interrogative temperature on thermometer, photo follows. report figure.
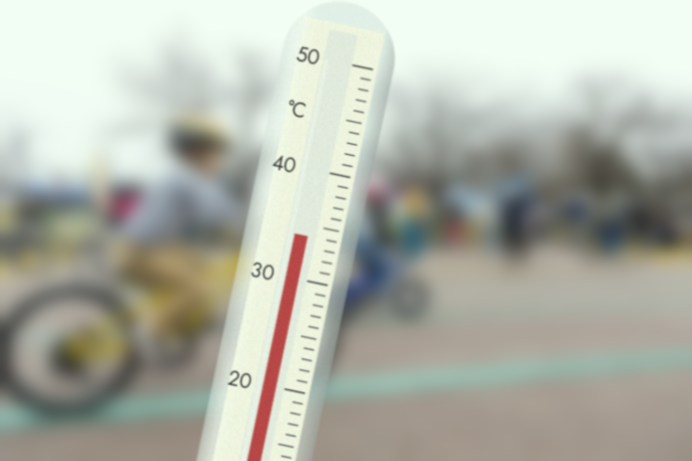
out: 34 °C
